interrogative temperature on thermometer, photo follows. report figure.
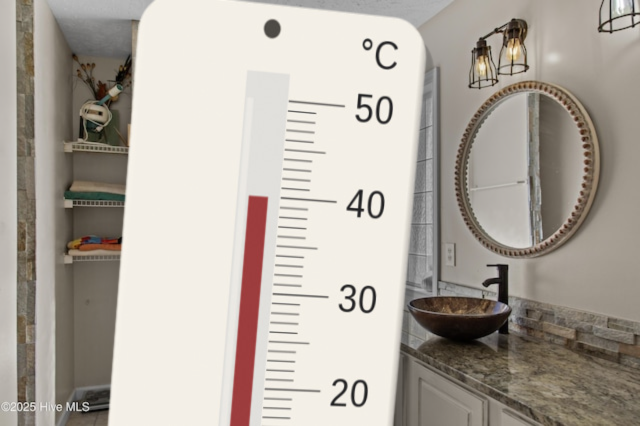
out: 40 °C
